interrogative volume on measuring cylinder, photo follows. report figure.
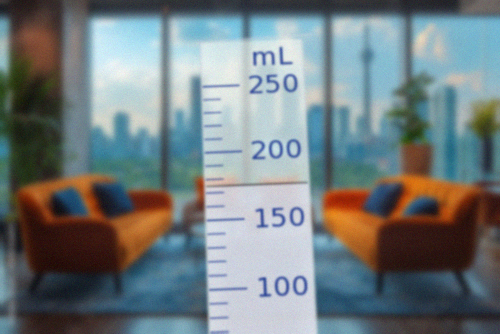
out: 175 mL
